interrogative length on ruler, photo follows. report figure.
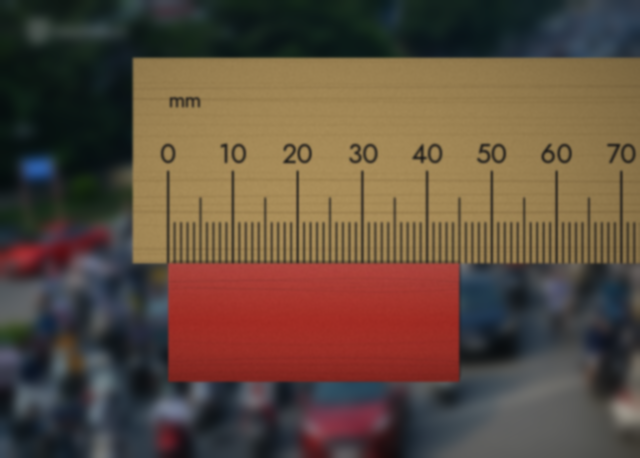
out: 45 mm
